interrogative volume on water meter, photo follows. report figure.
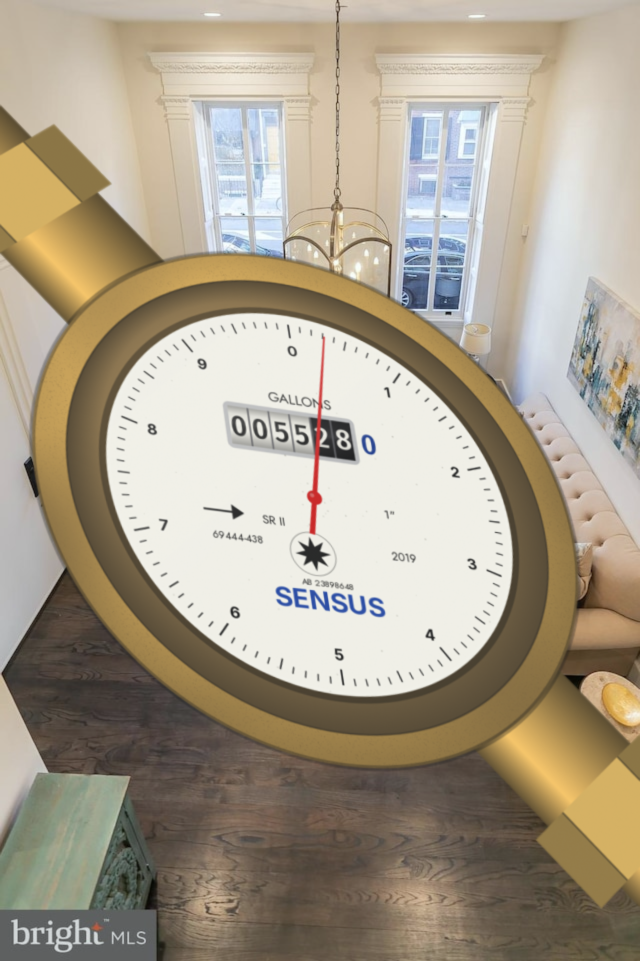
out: 55280.3 gal
